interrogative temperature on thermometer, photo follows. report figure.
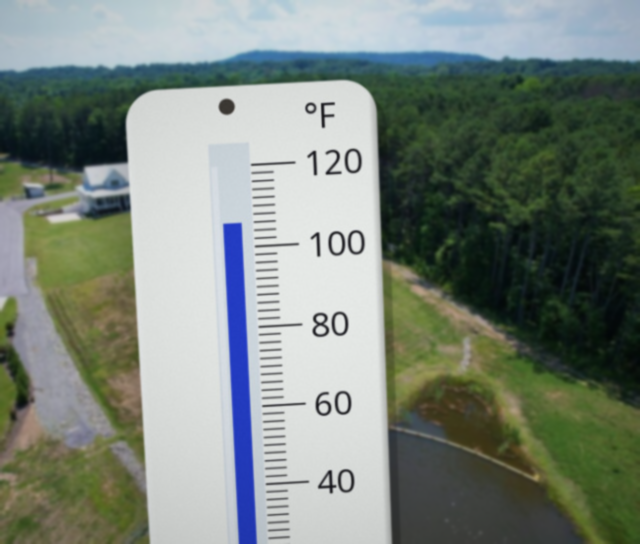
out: 106 °F
